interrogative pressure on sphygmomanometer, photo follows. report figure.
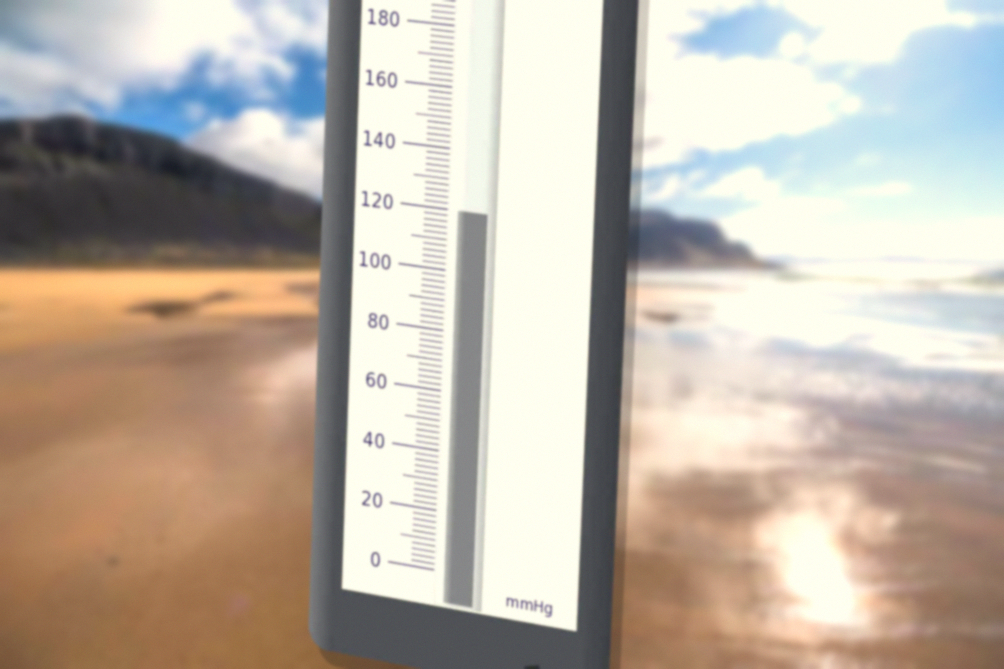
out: 120 mmHg
